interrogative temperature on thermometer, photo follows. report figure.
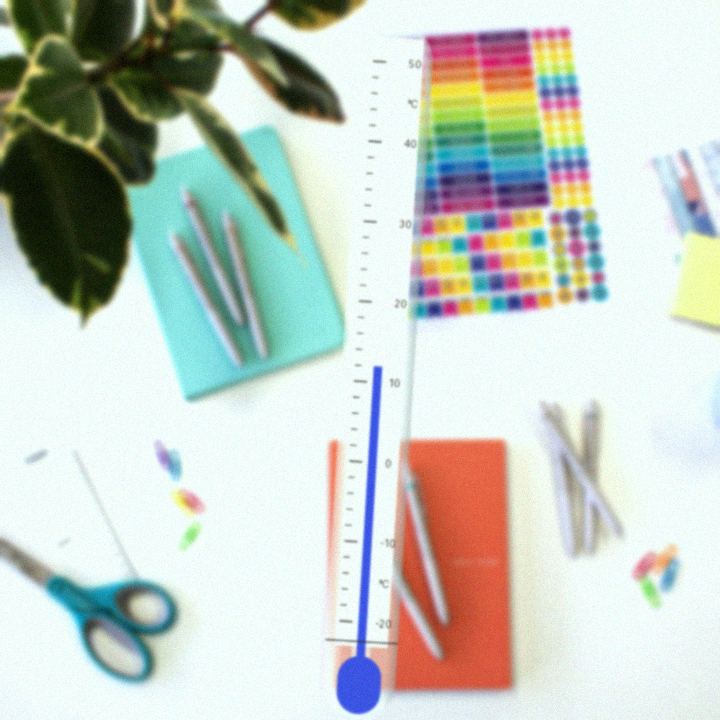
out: 12 °C
